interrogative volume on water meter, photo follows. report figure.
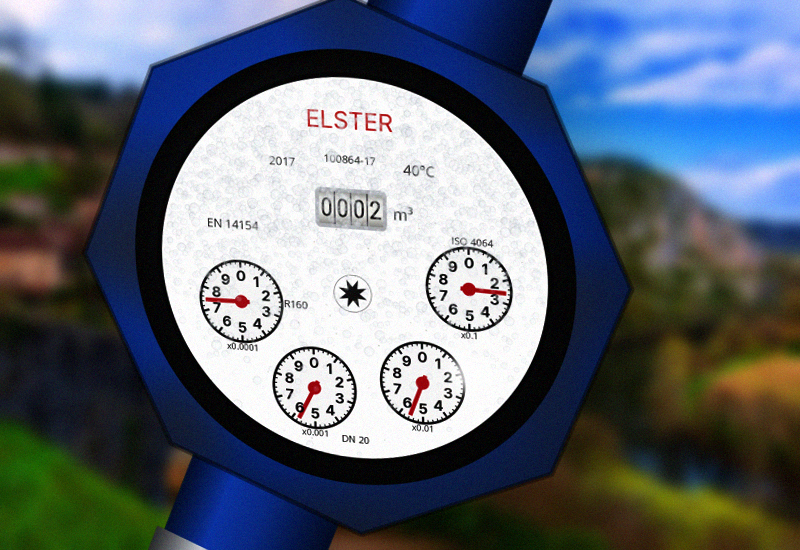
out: 2.2557 m³
